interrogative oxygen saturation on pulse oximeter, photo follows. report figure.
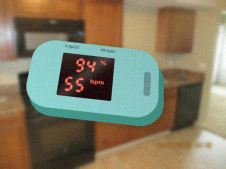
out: 94 %
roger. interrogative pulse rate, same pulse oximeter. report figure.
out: 55 bpm
